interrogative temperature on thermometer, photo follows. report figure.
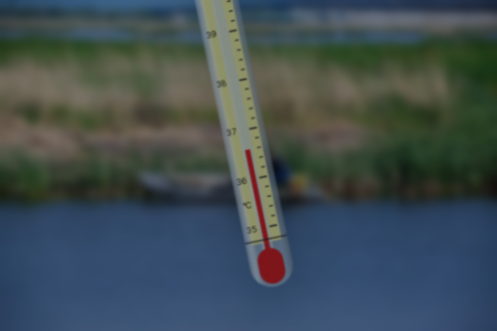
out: 36.6 °C
